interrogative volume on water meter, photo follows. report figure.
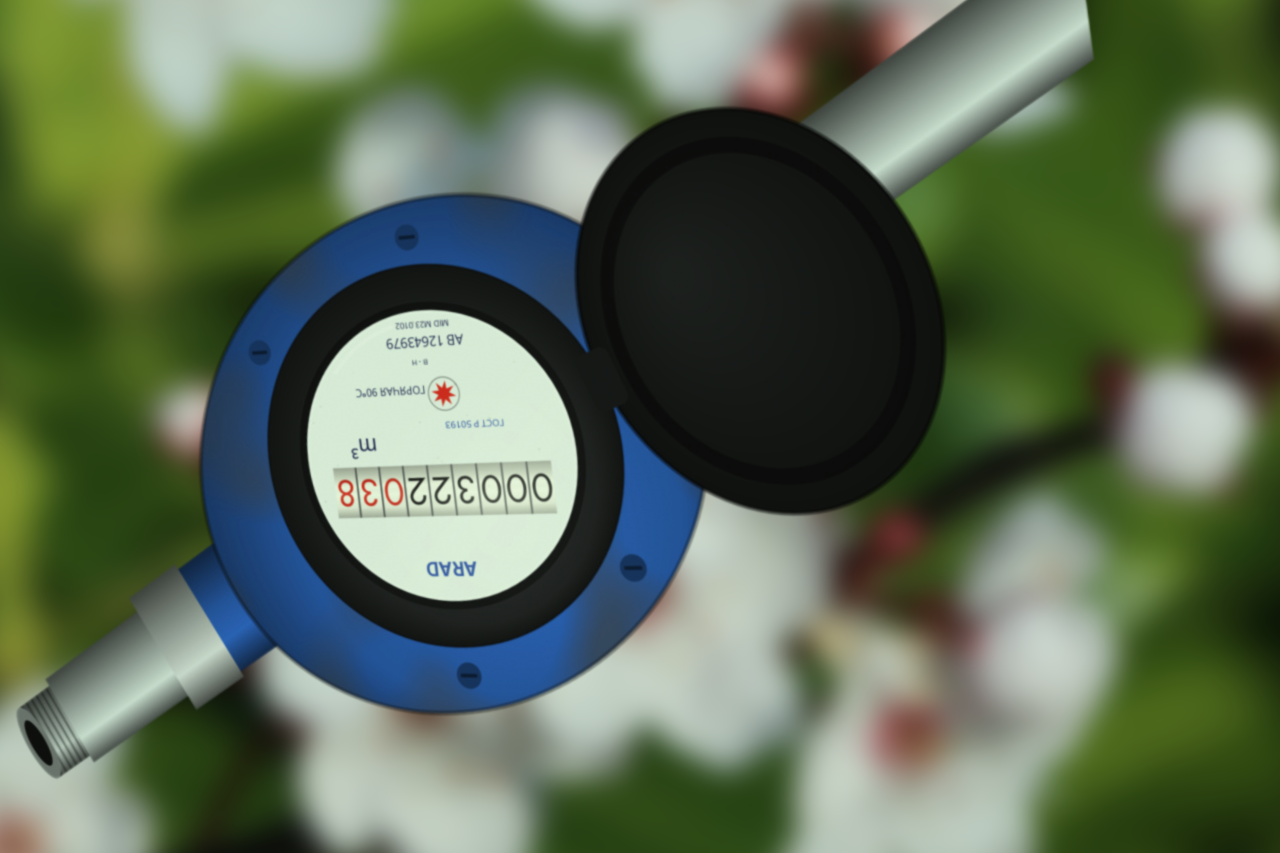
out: 322.038 m³
